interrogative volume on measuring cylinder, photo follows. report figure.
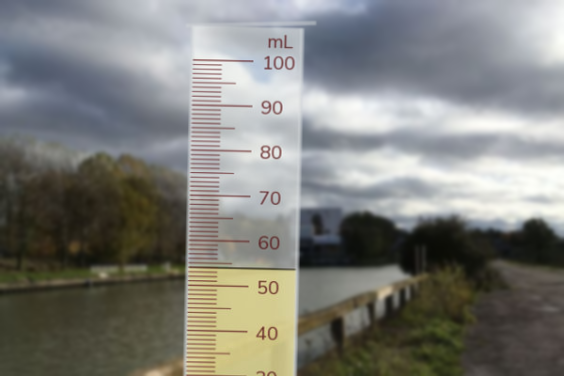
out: 54 mL
